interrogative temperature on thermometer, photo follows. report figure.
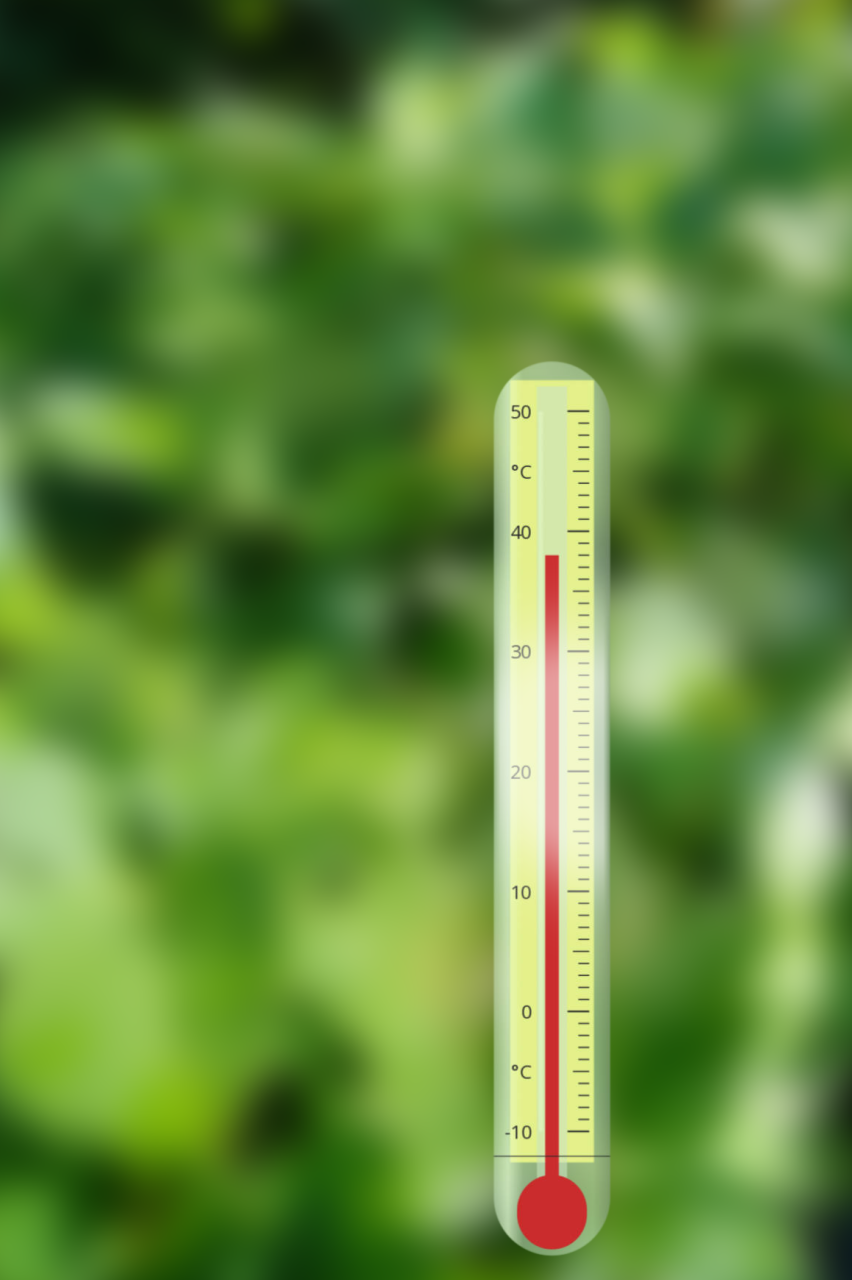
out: 38 °C
